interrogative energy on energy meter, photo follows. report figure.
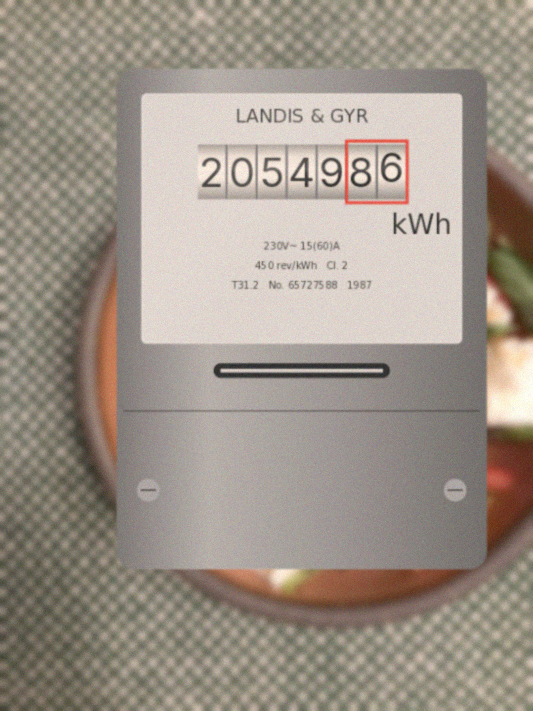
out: 20549.86 kWh
